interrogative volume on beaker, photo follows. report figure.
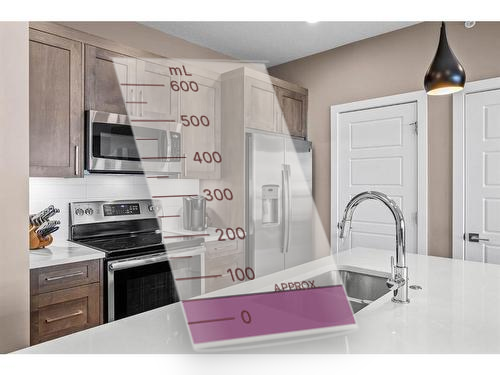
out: 50 mL
